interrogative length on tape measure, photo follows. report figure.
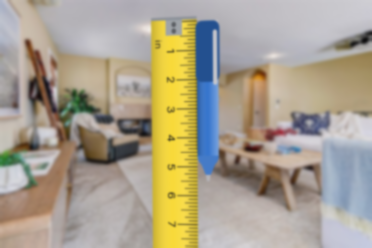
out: 5.5 in
